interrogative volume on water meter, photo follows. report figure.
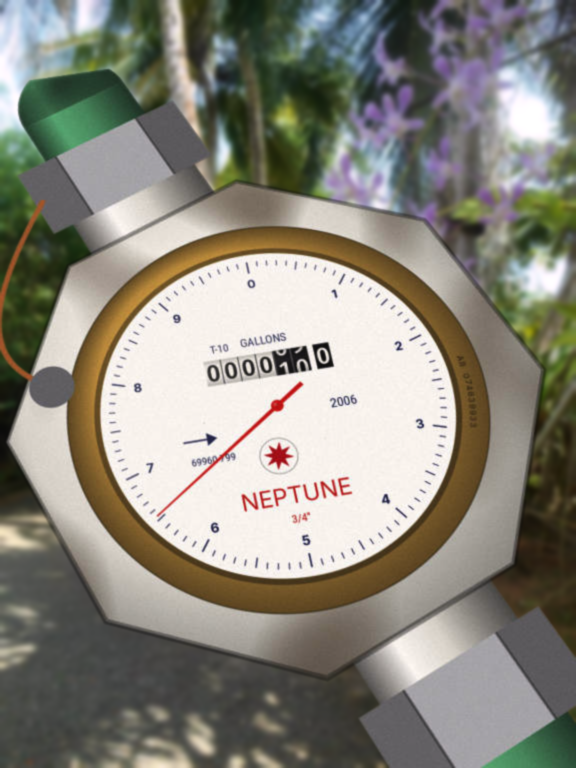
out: 96.5 gal
